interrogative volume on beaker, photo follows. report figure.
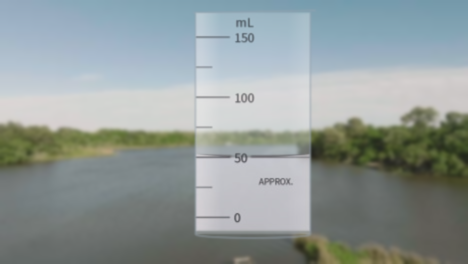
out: 50 mL
